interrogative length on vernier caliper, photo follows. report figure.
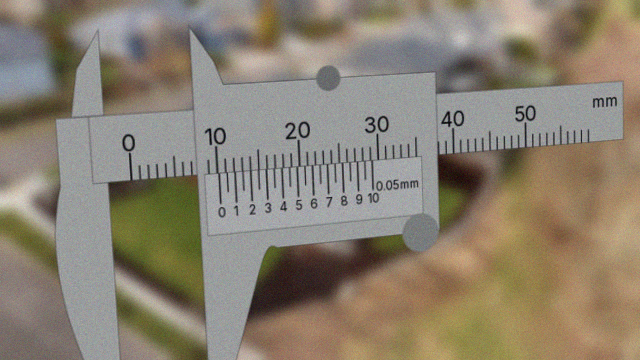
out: 10.2 mm
